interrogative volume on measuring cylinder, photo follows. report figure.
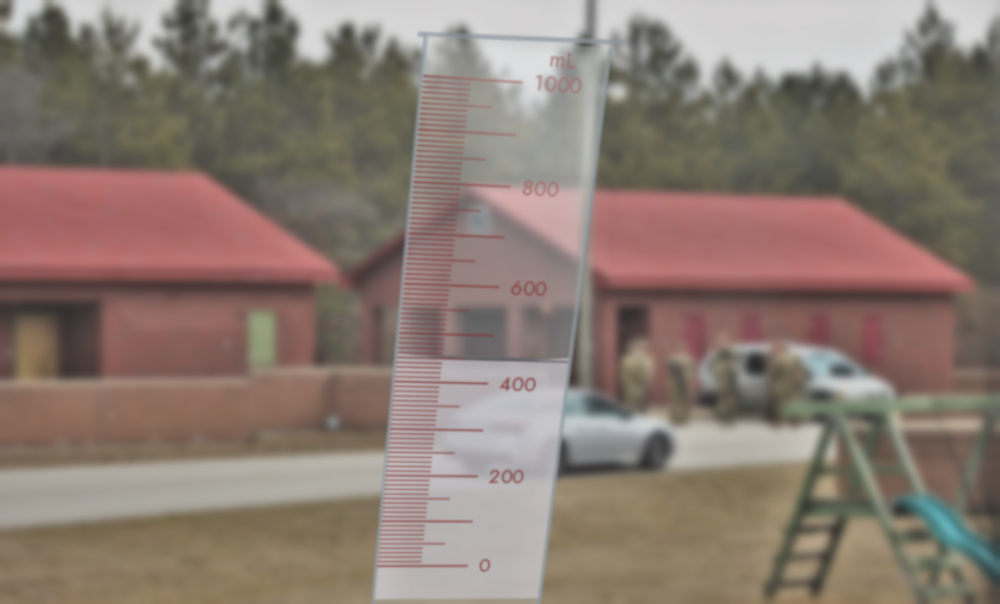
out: 450 mL
